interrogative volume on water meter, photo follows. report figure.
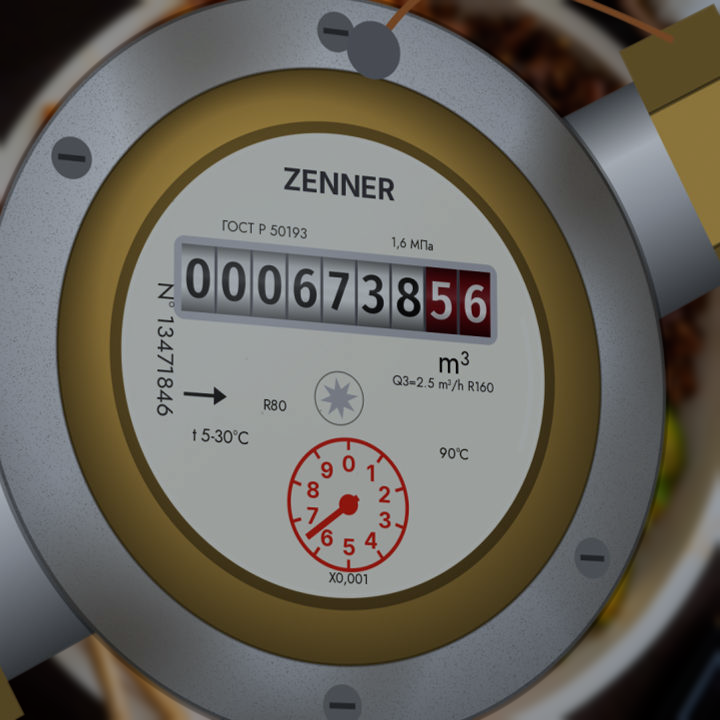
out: 6738.566 m³
